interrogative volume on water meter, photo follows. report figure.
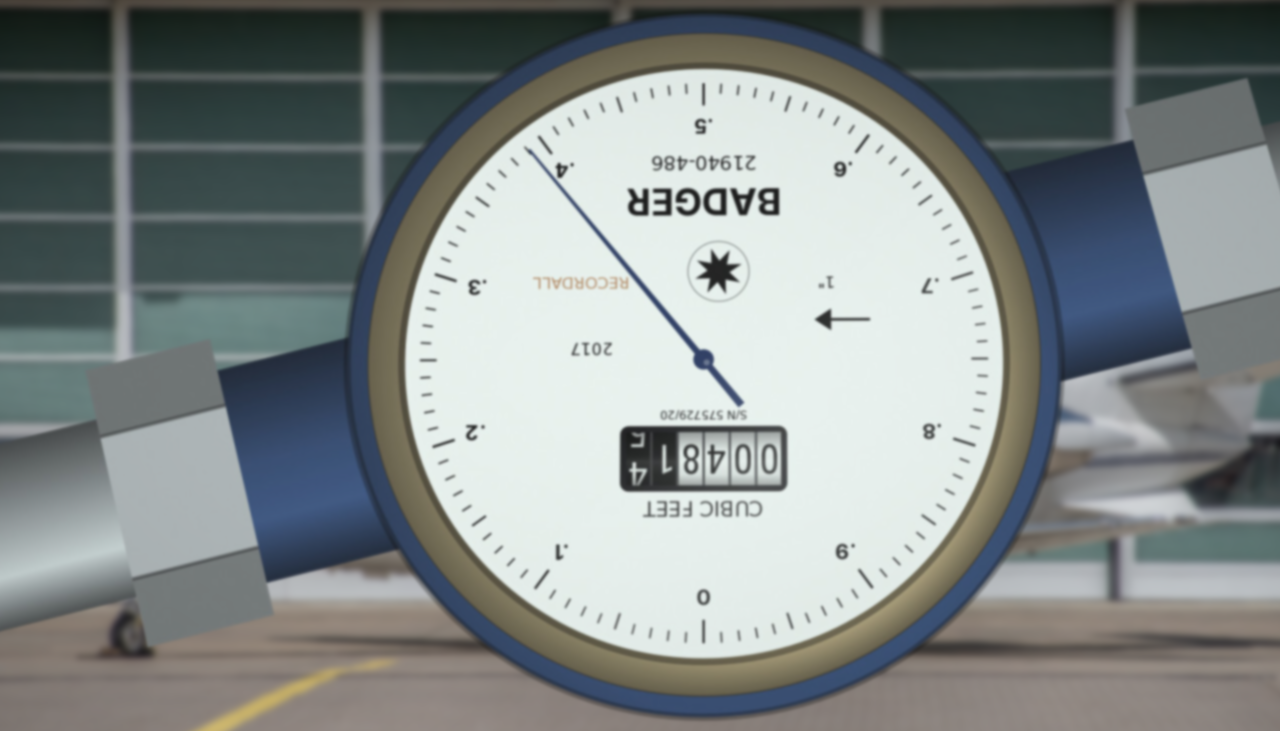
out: 4814.39 ft³
